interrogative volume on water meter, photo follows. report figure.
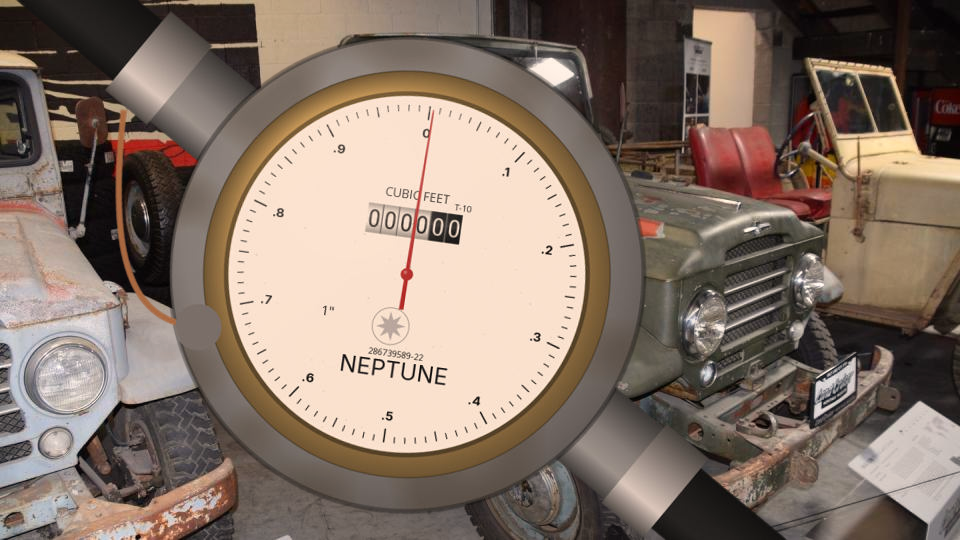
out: 0.00 ft³
